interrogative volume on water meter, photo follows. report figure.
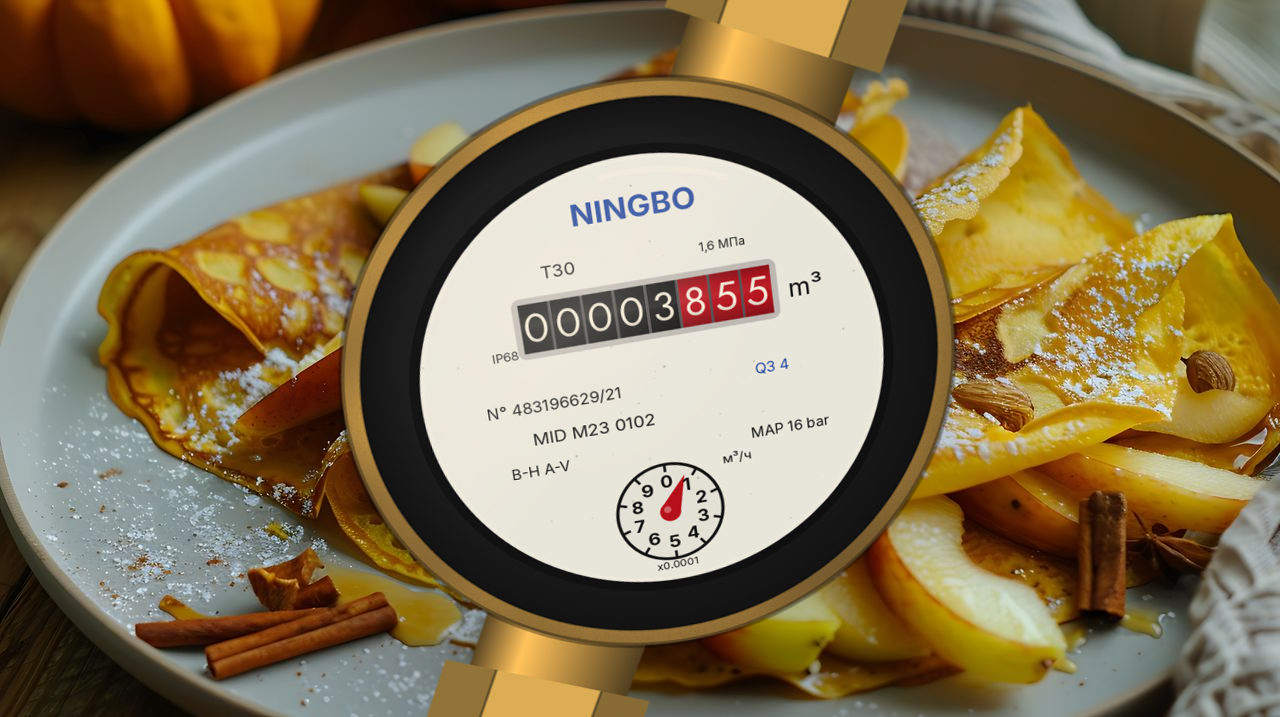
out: 3.8550 m³
